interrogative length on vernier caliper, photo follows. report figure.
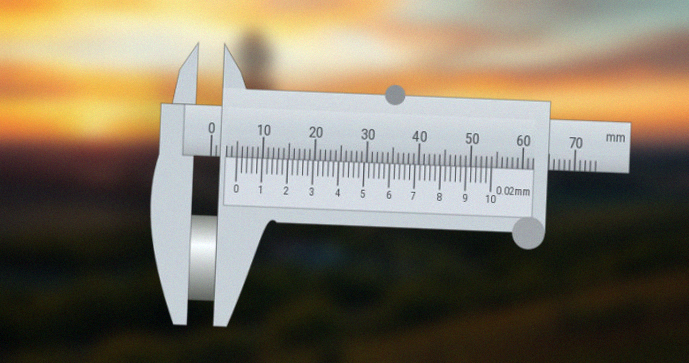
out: 5.0 mm
